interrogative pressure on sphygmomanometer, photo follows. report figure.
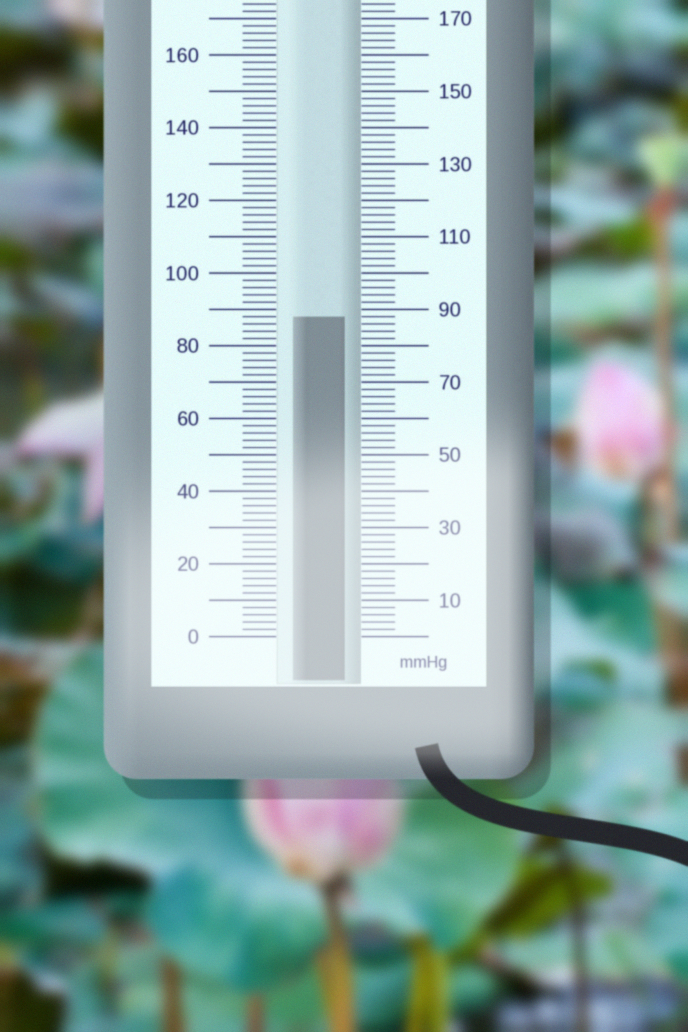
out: 88 mmHg
